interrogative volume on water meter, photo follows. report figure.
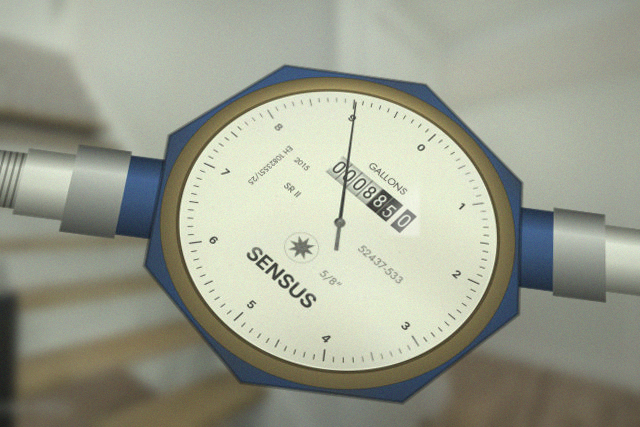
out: 8849.0 gal
